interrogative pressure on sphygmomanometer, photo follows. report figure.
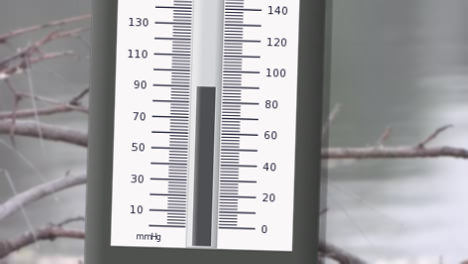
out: 90 mmHg
